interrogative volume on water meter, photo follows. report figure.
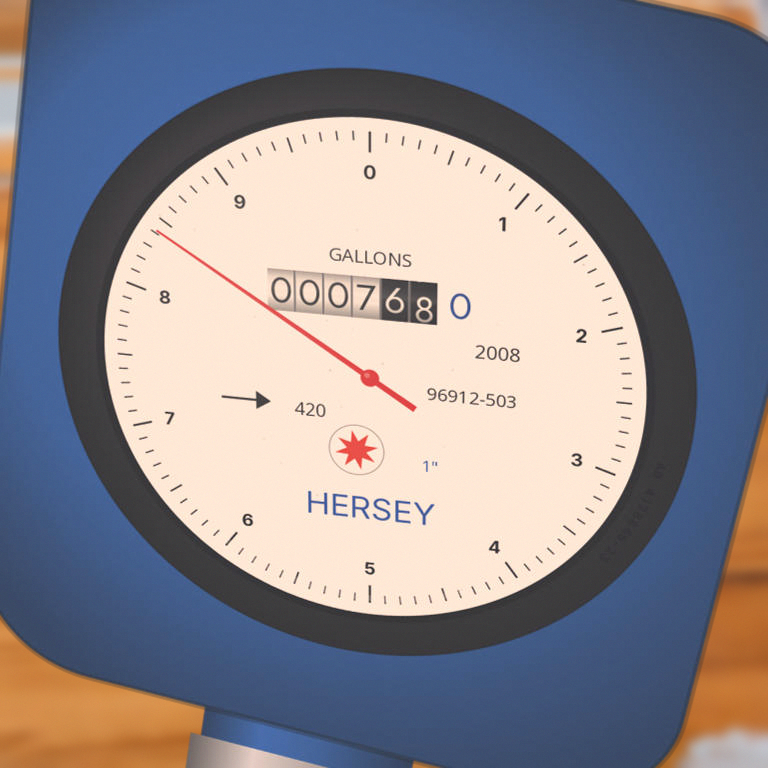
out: 7678.4 gal
